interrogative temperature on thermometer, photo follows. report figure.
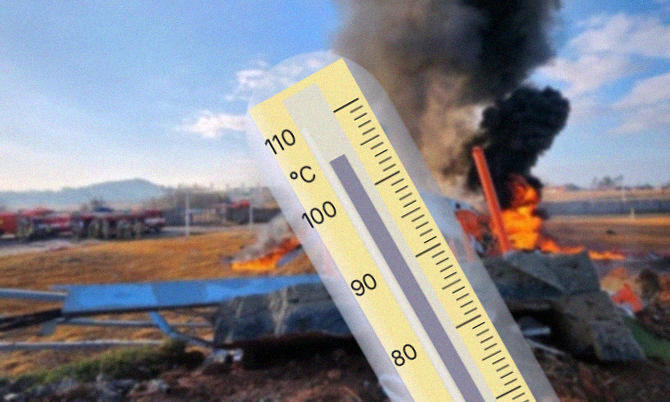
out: 105 °C
